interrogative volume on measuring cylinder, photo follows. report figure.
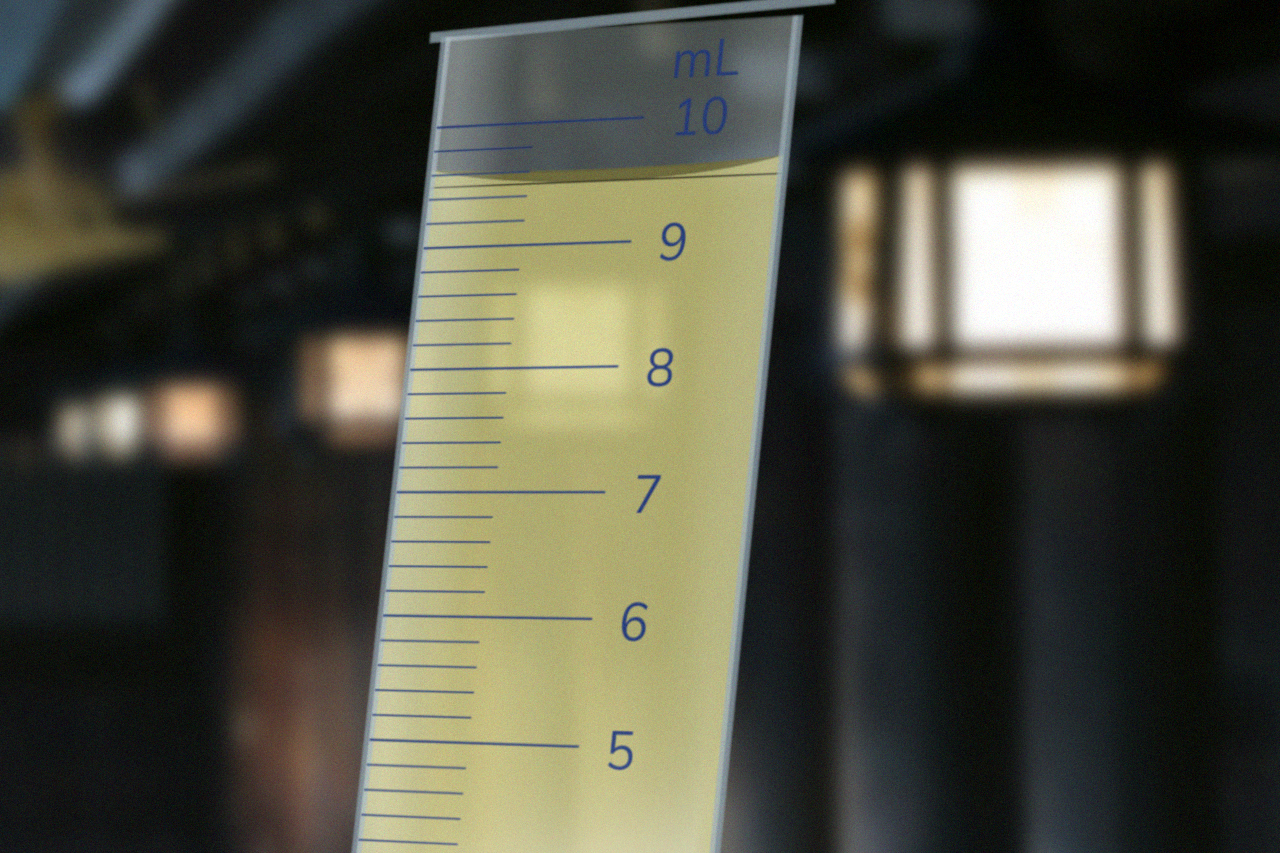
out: 9.5 mL
